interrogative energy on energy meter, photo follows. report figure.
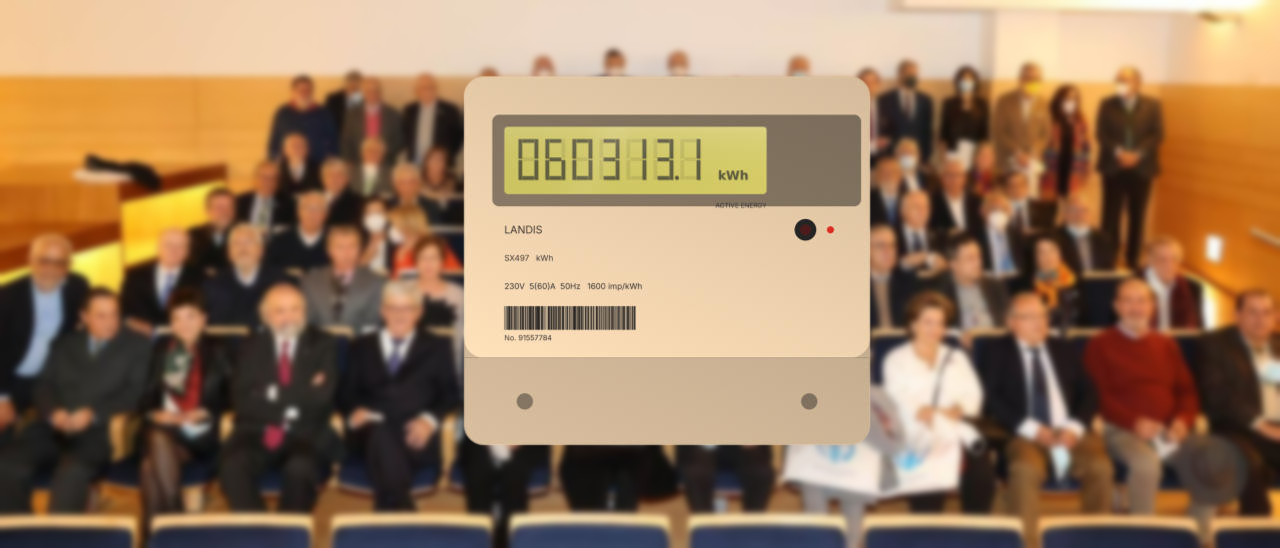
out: 60313.1 kWh
